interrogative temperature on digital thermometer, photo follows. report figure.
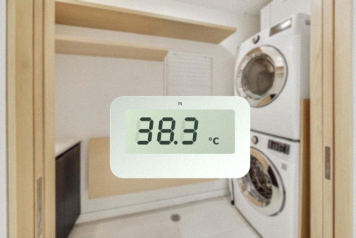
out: 38.3 °C
